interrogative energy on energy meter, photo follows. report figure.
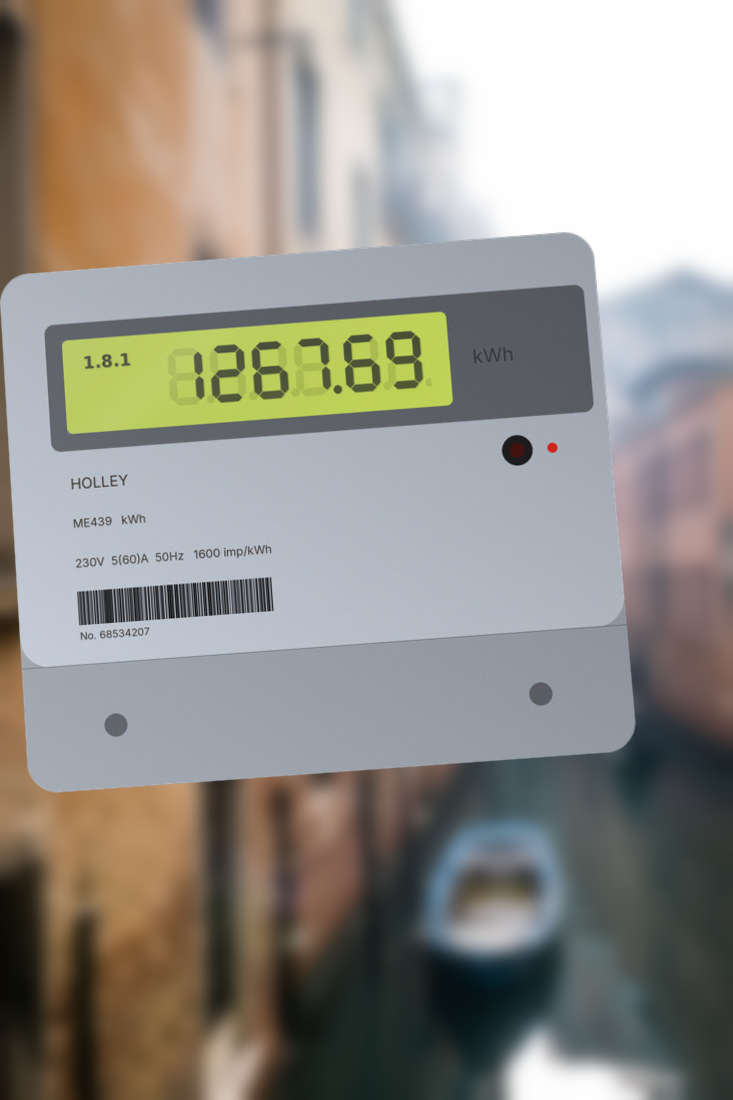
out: 1267.69 kWh
